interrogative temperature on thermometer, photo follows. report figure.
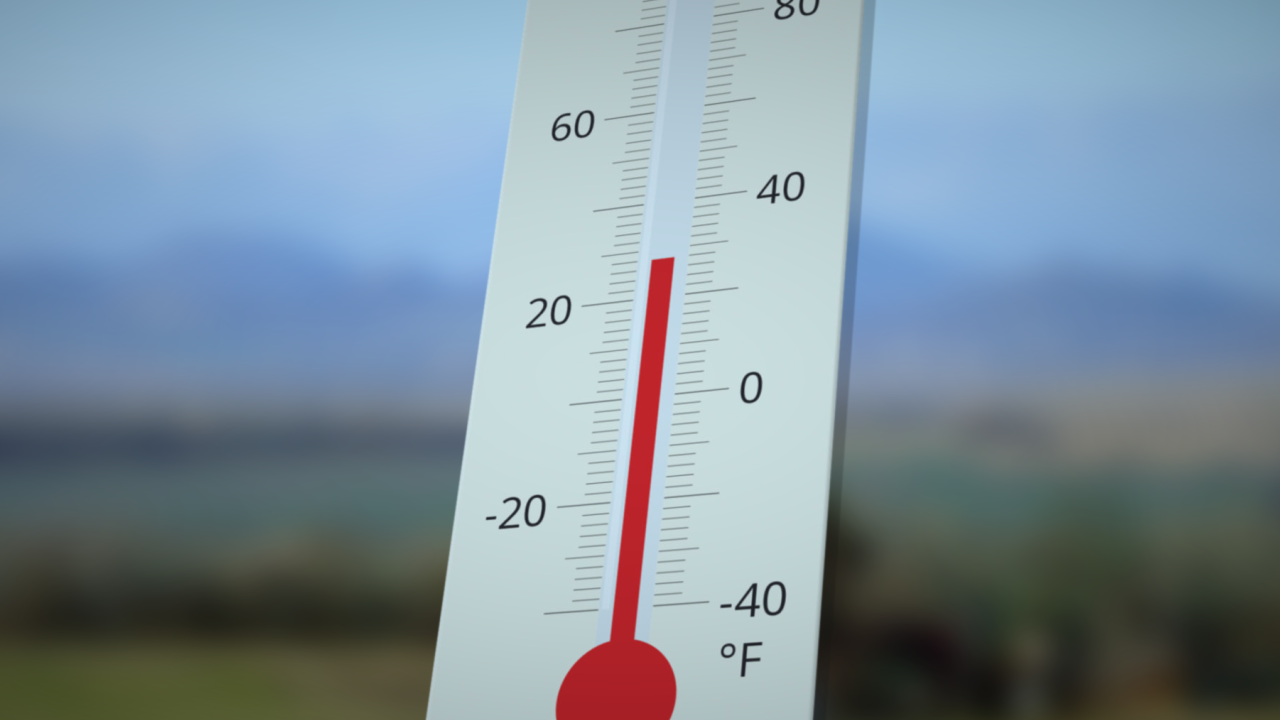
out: 28 °F
